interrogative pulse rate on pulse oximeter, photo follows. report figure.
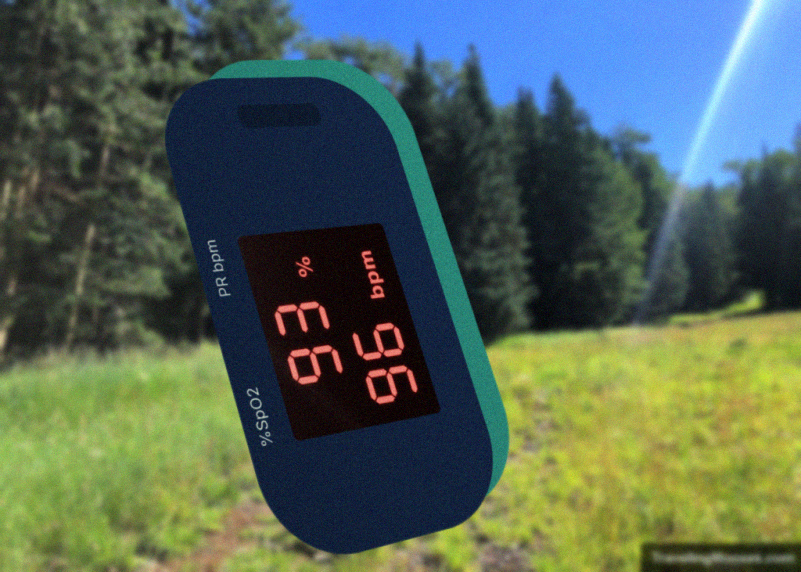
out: 96 bpm
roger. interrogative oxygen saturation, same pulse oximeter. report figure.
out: 93 %
